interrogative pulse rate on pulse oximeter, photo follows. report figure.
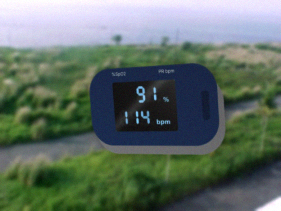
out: 114 bpm
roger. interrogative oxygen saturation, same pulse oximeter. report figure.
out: 91 %
